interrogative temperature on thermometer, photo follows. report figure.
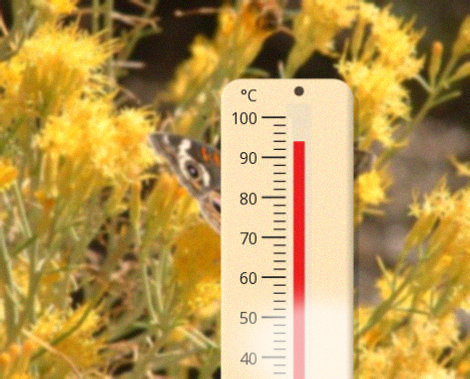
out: 94 °C
